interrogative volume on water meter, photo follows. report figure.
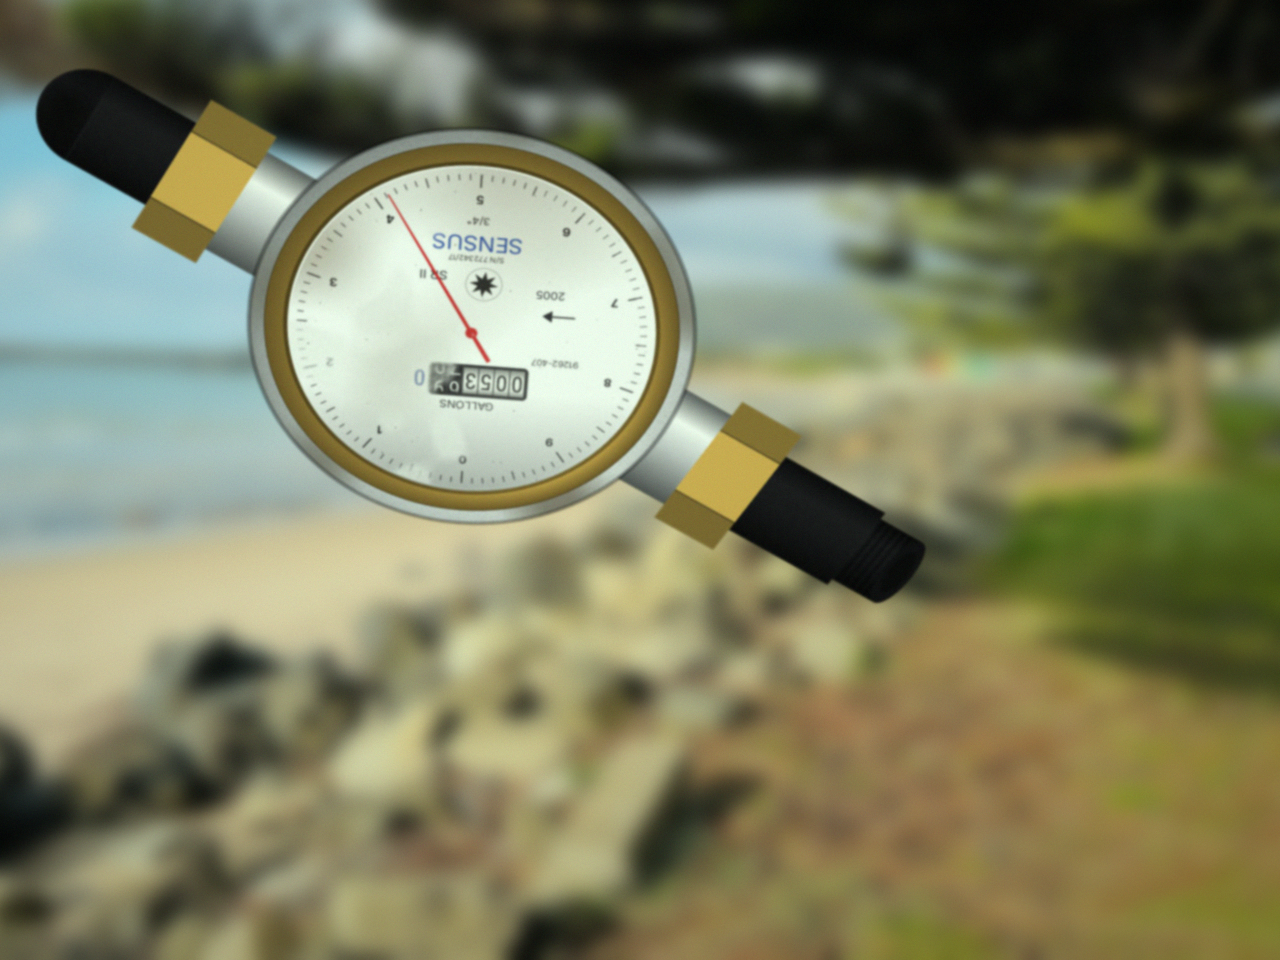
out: 53694.1 gal
